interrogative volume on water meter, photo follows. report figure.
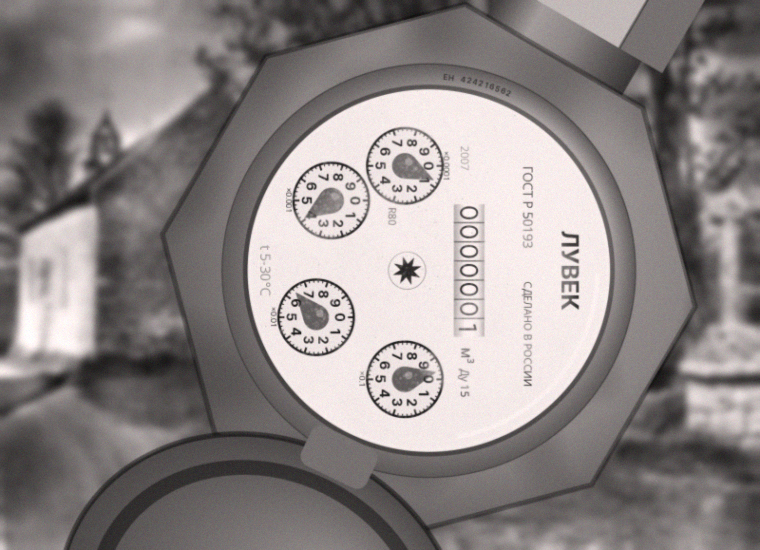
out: 0.9640 m³
